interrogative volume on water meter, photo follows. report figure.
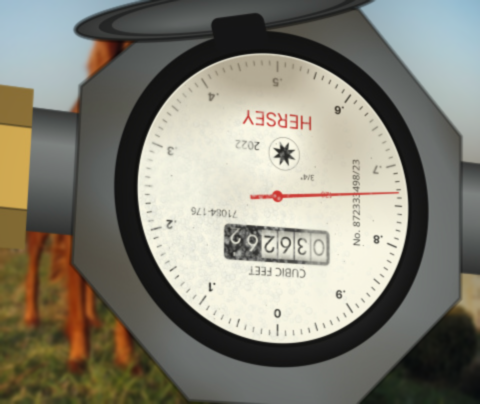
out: 36261.73 ft³
